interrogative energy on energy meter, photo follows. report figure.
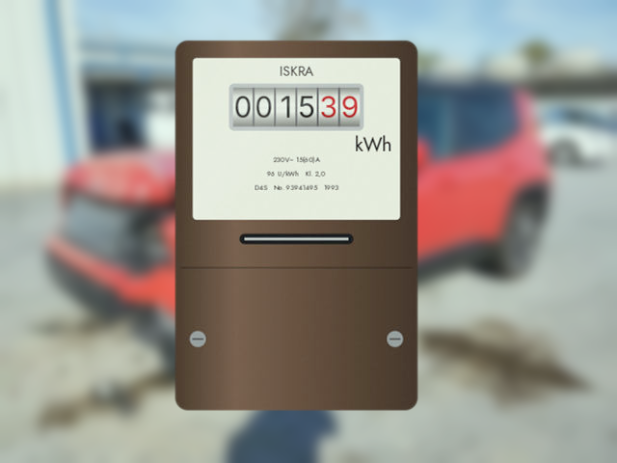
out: 15.39 kWh
